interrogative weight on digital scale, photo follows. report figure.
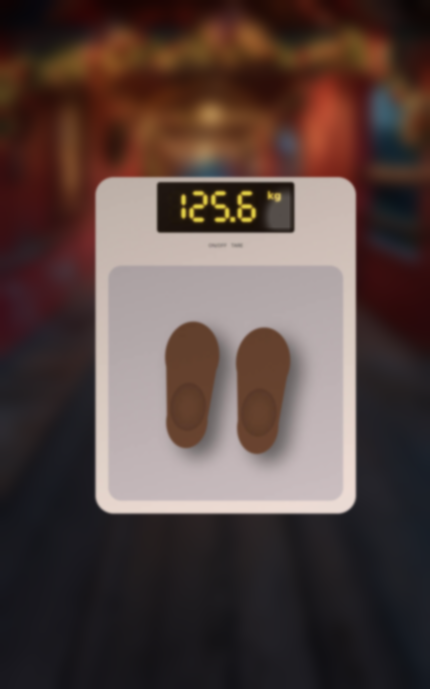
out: 125.6 kg
